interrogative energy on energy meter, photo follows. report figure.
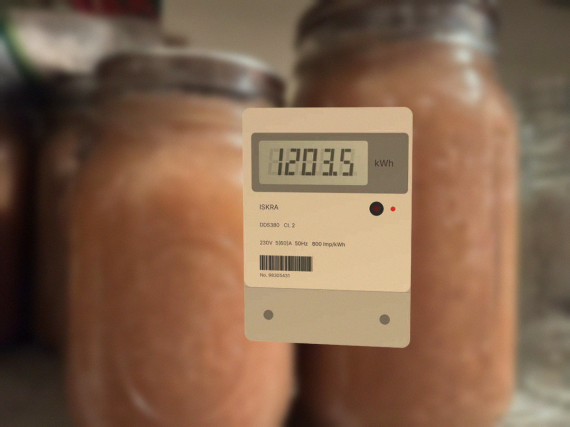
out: 1203.5 kWh
